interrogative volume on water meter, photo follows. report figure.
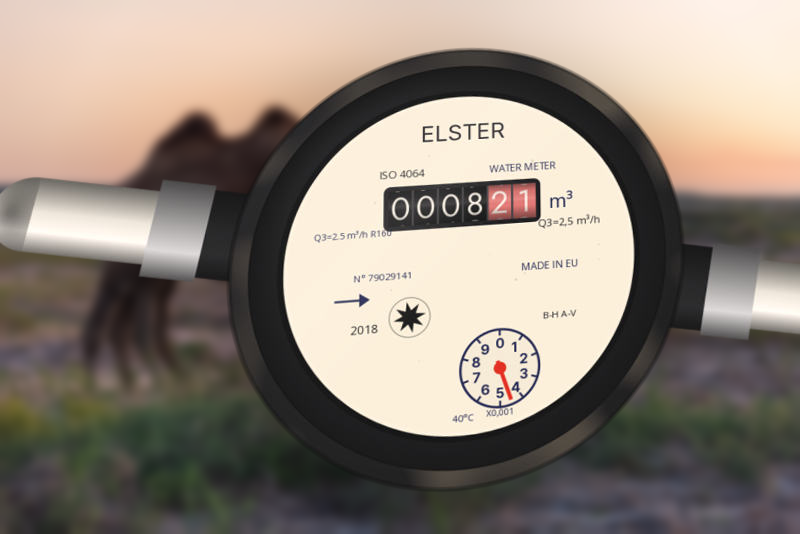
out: 8.214 m³
